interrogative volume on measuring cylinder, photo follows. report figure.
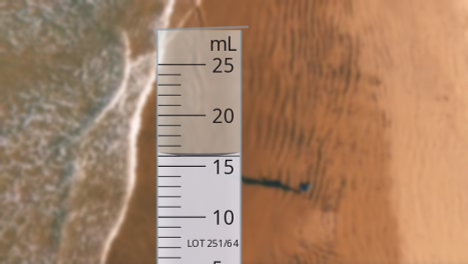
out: 16 mL
